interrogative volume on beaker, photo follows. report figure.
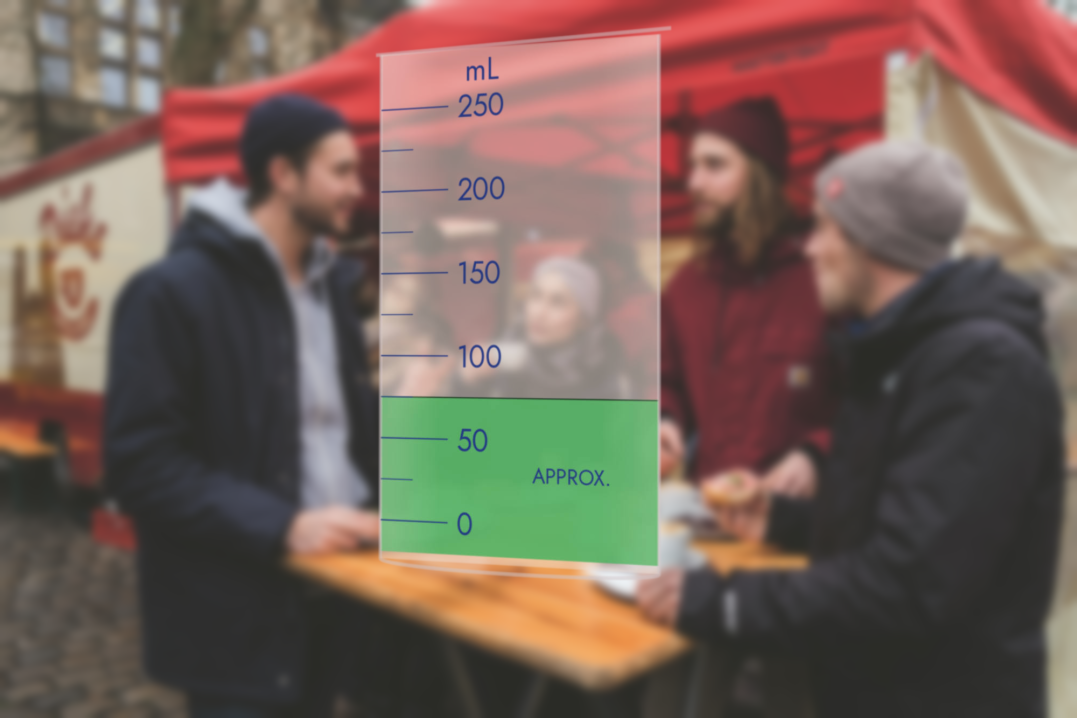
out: 75 mL
